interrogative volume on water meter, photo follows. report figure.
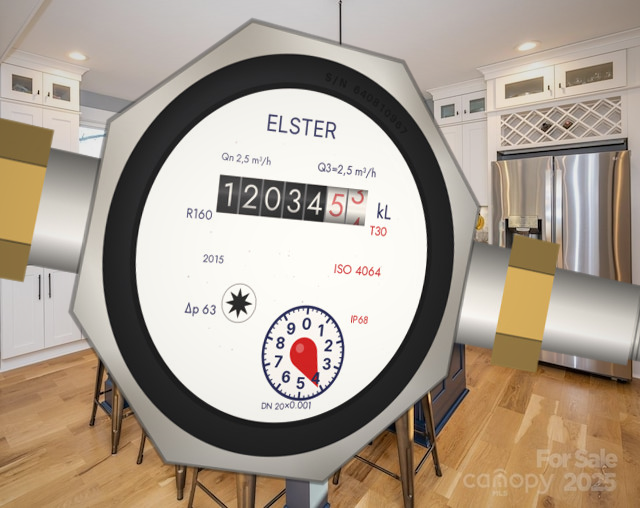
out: 12034.534 kL
